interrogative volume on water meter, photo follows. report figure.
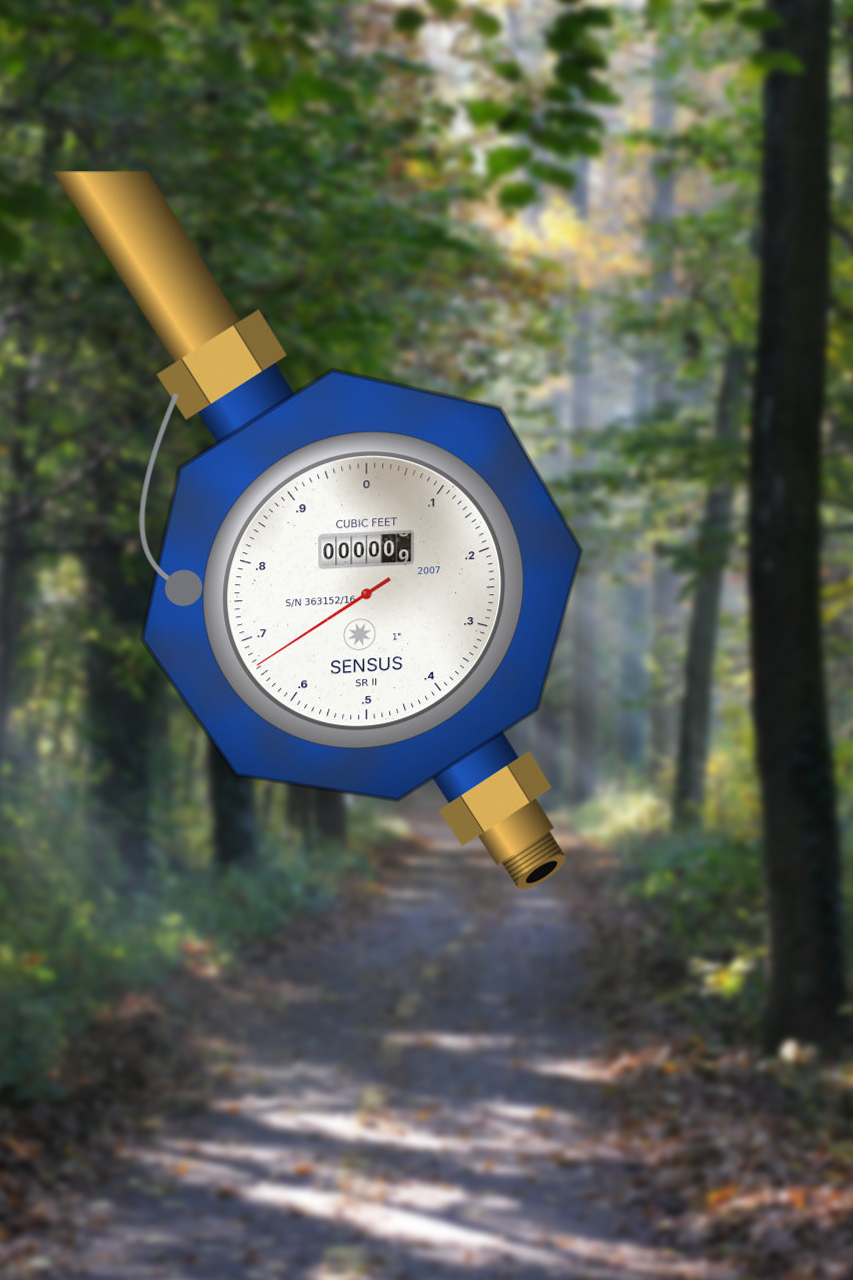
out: 8.66 ft³
